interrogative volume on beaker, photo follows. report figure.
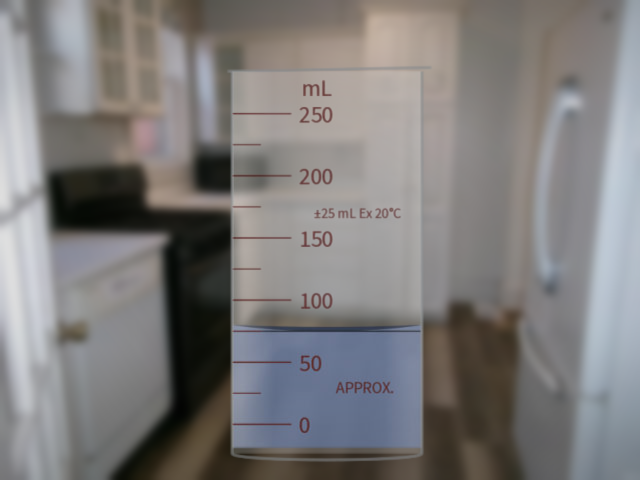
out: 75 mL
